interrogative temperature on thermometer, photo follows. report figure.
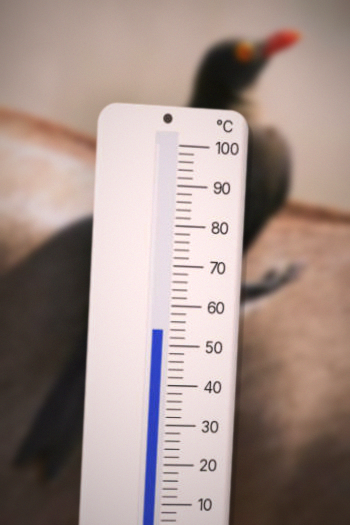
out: 54 °C
